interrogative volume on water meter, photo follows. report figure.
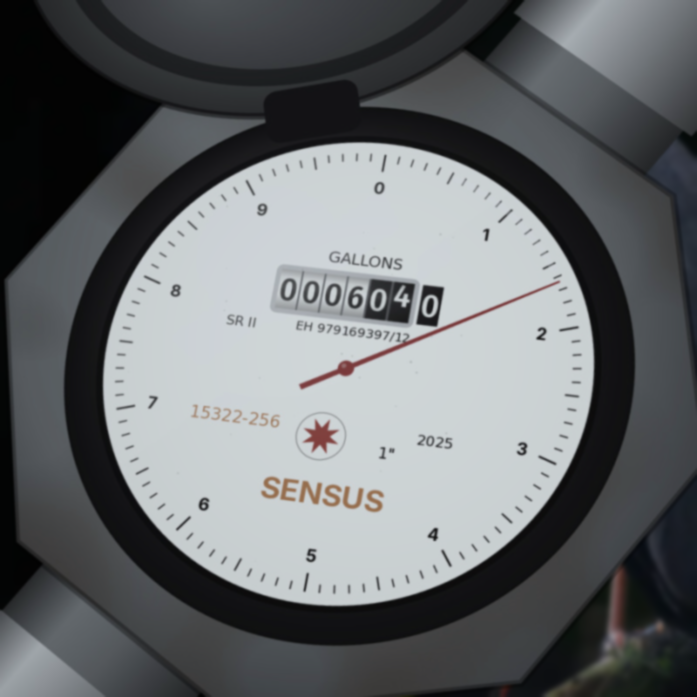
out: 6041.6 gal
